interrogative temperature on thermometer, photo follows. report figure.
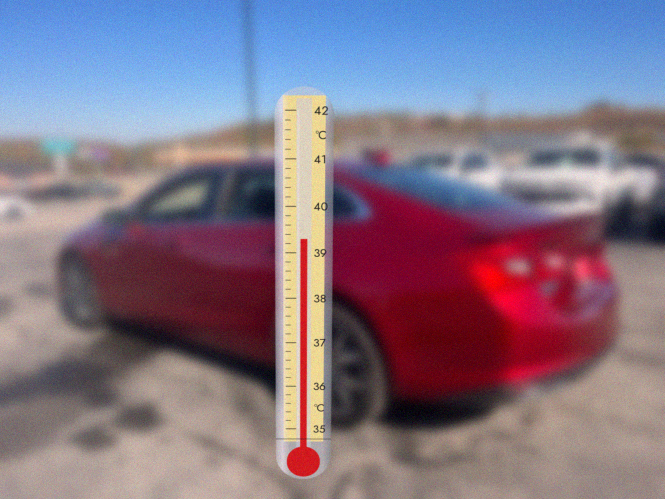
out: 39.3 °C
